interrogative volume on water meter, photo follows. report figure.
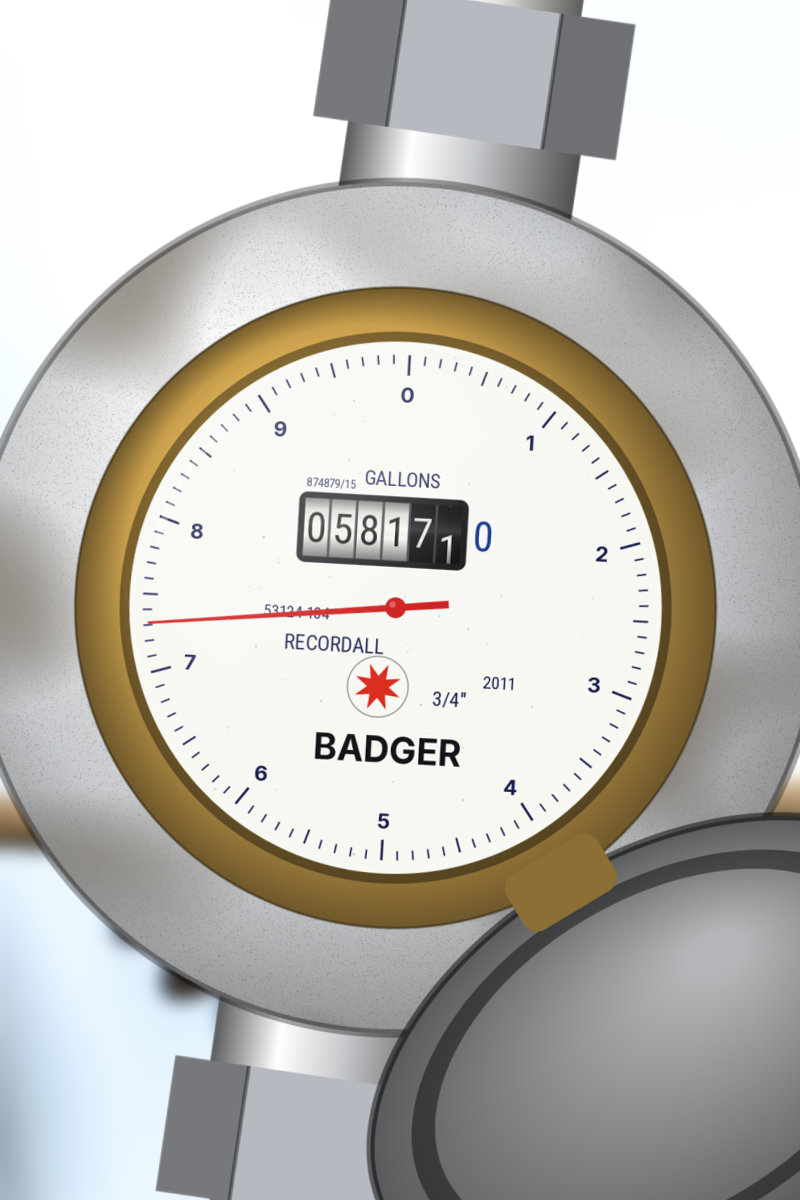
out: 581707.3 gal
